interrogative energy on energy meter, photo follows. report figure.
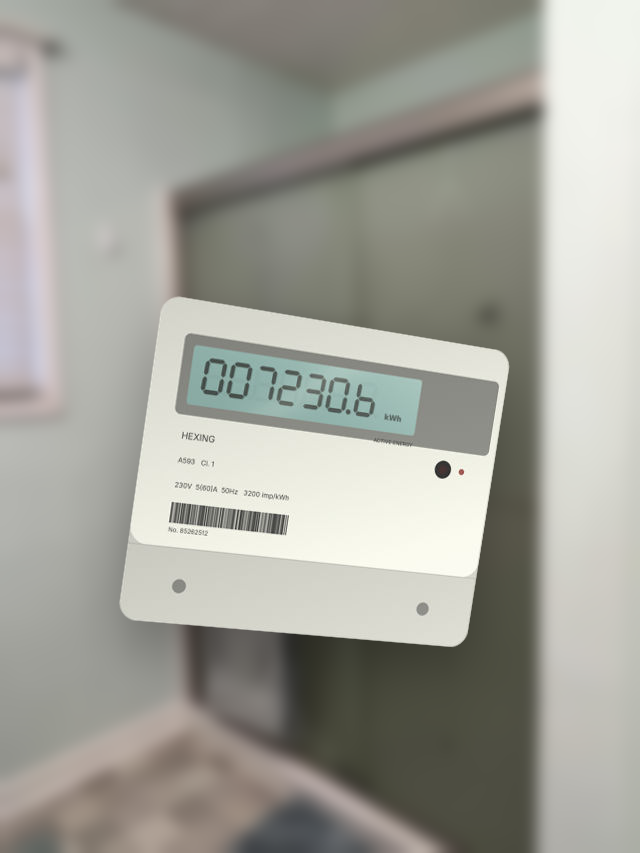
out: 7230.6 kWh
